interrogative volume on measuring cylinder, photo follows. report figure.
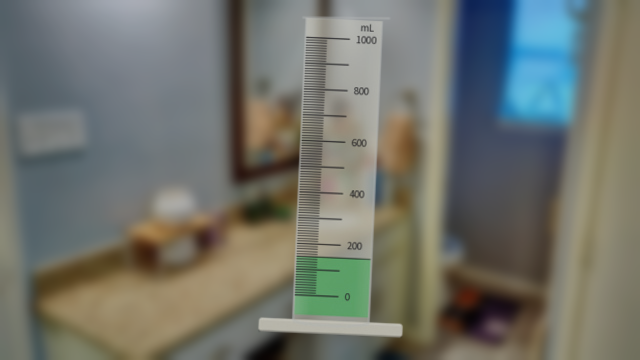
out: 150 mL
